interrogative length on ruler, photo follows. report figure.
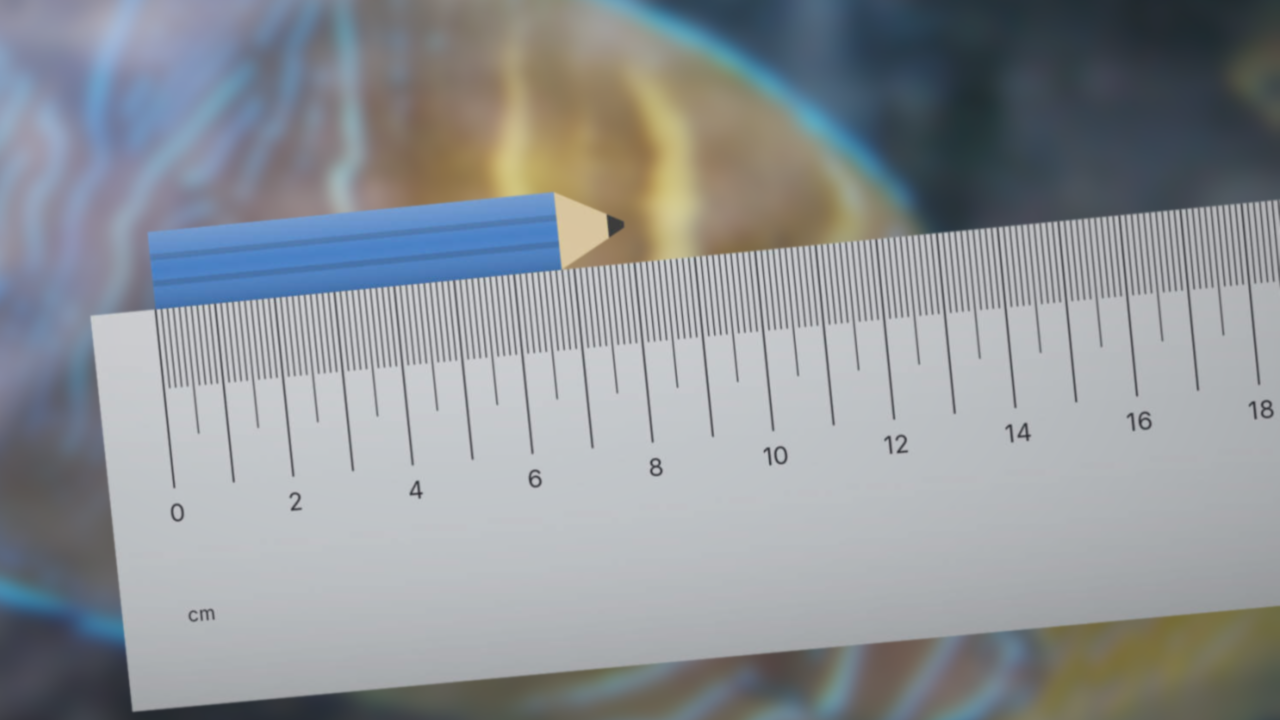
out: 7.9 cm
